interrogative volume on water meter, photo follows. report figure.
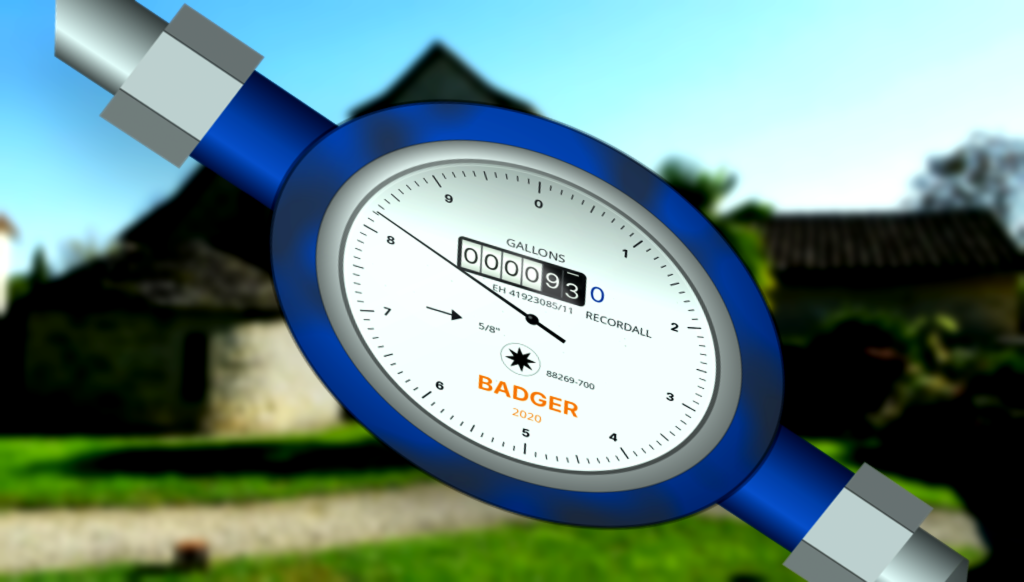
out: 928.2 gal
